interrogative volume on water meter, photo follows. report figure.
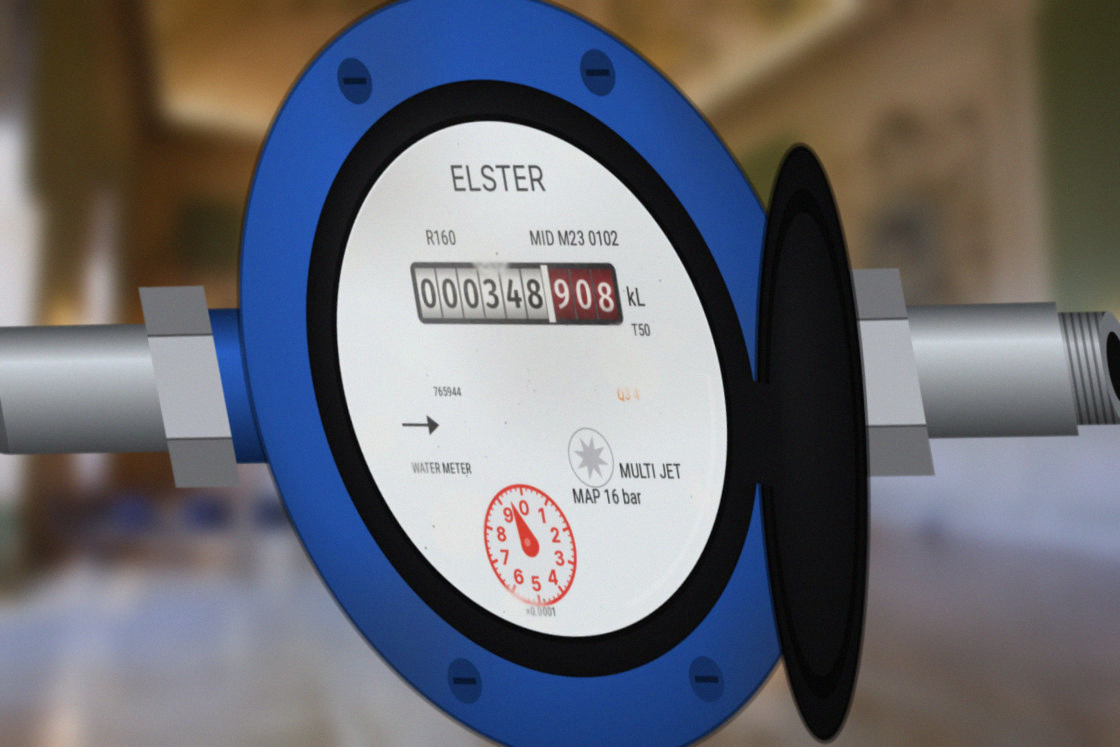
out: 348.9079 kL
